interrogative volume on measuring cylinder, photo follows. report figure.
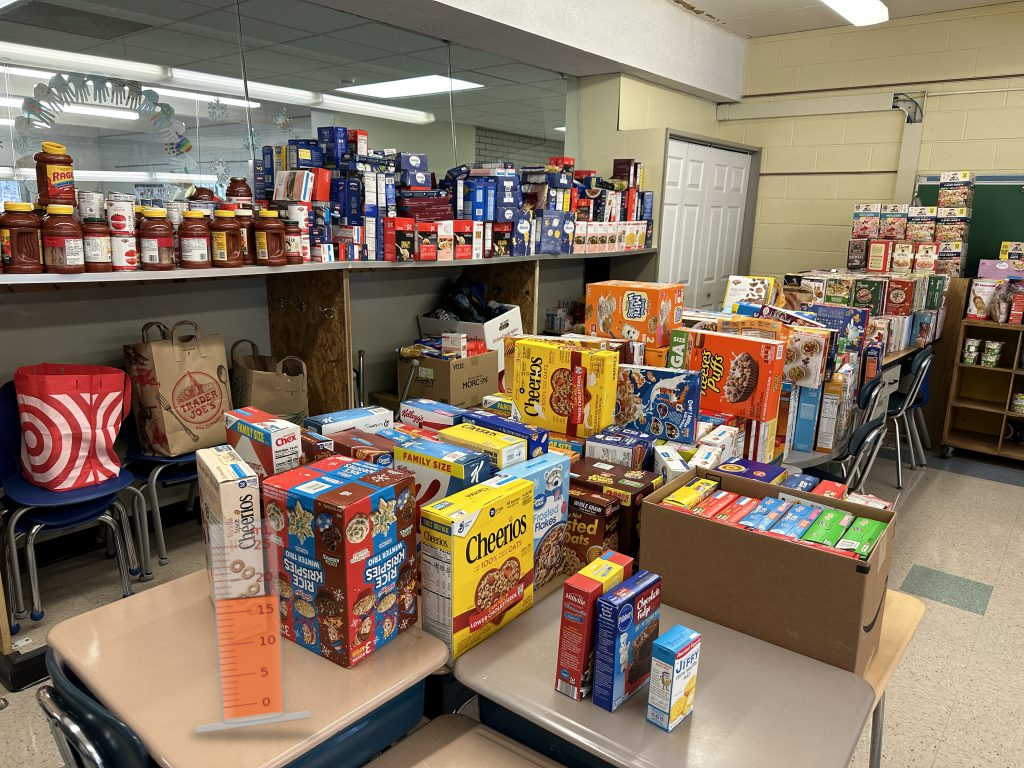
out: 17 mL
